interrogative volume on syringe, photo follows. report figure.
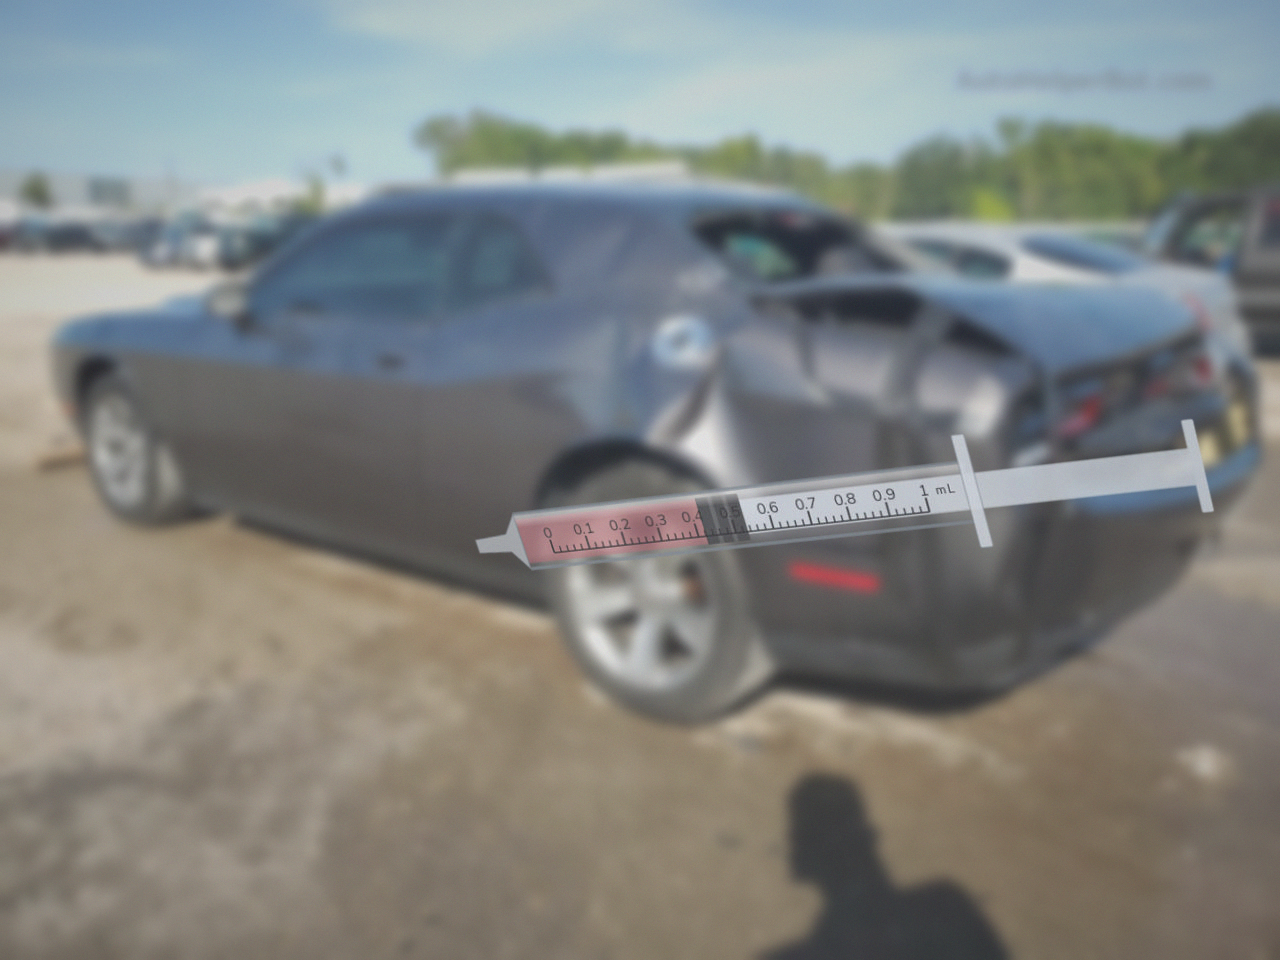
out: 0.42 mL
